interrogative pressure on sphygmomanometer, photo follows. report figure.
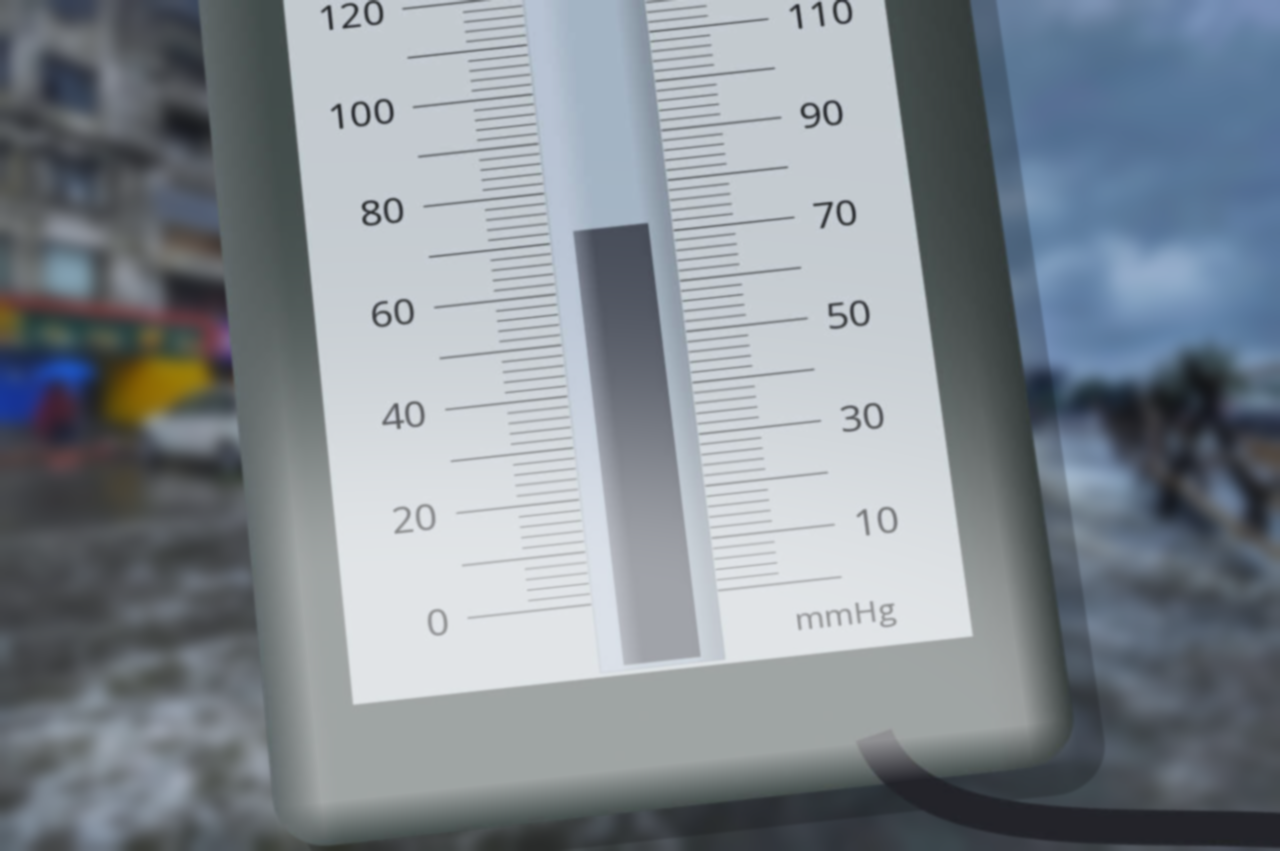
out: 72 mmHg
